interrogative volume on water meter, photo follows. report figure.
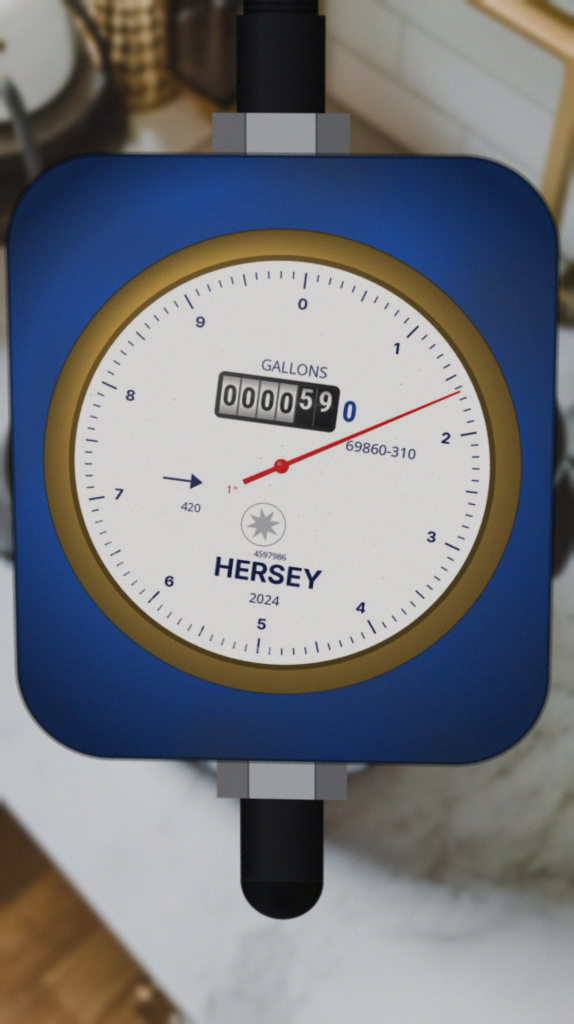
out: 591.6 gal
